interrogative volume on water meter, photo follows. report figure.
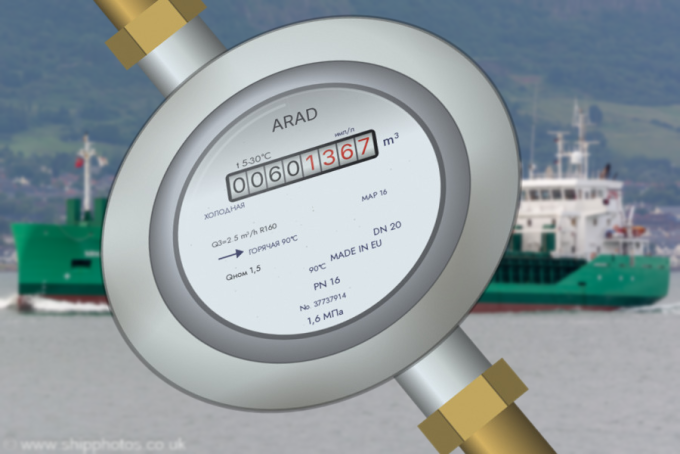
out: 60.1367 m³
